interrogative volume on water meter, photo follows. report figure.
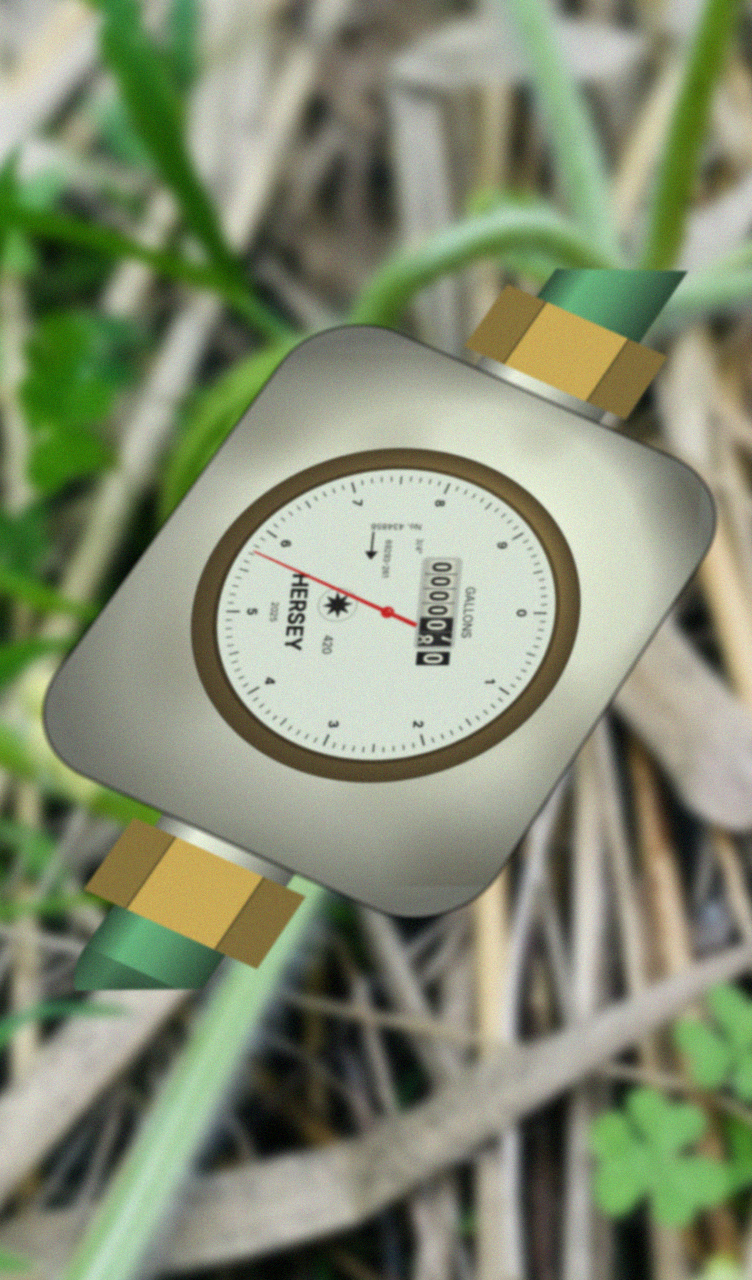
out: 75.7 gal
